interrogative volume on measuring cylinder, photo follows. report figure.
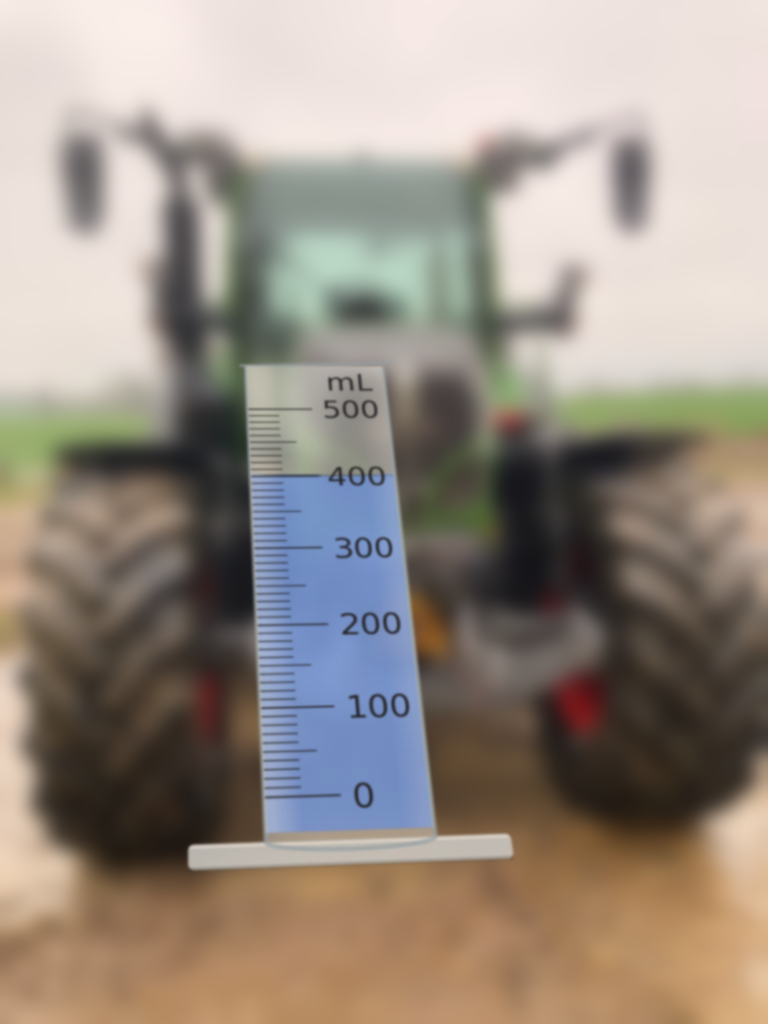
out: 400 mL
